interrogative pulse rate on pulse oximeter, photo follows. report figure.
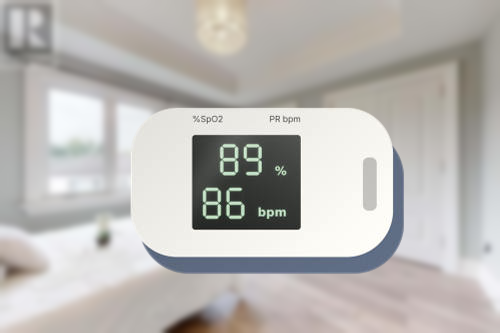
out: 86 bpm
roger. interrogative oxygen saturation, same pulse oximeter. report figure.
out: 89 %
